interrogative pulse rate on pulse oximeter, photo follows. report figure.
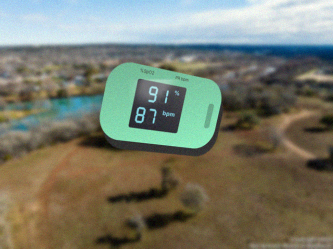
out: 87 bpm
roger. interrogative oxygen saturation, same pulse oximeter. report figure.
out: 91 %
